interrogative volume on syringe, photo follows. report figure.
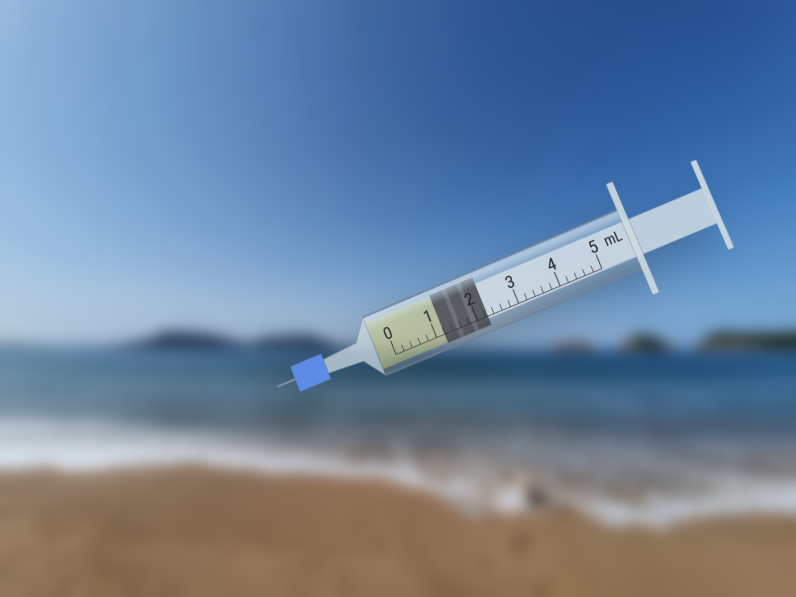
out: 1.2 mL
